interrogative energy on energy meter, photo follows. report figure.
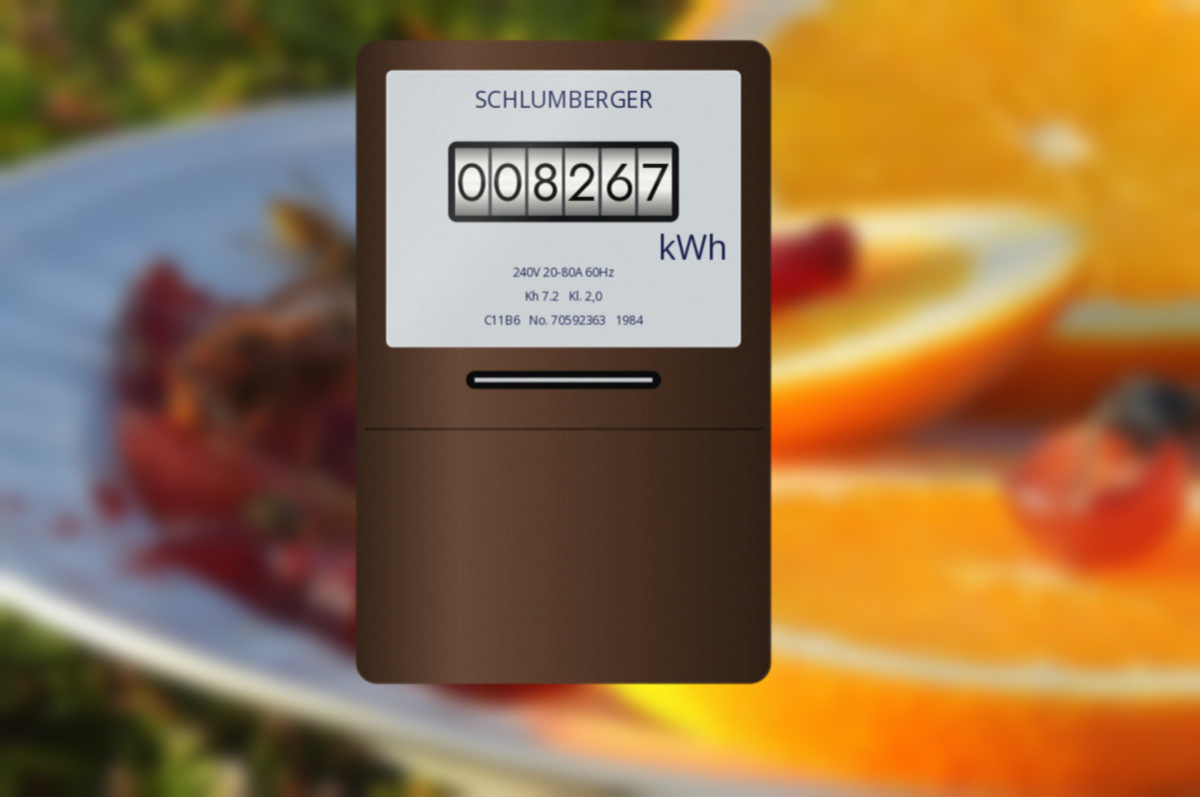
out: 8267 kWh
